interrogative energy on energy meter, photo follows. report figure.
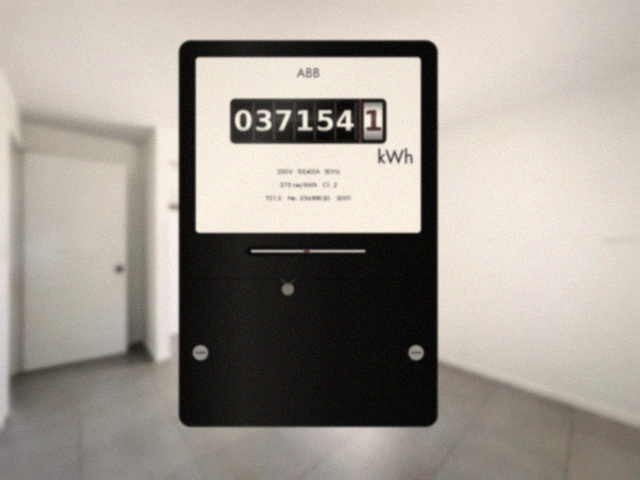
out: 37154.1 kWh
